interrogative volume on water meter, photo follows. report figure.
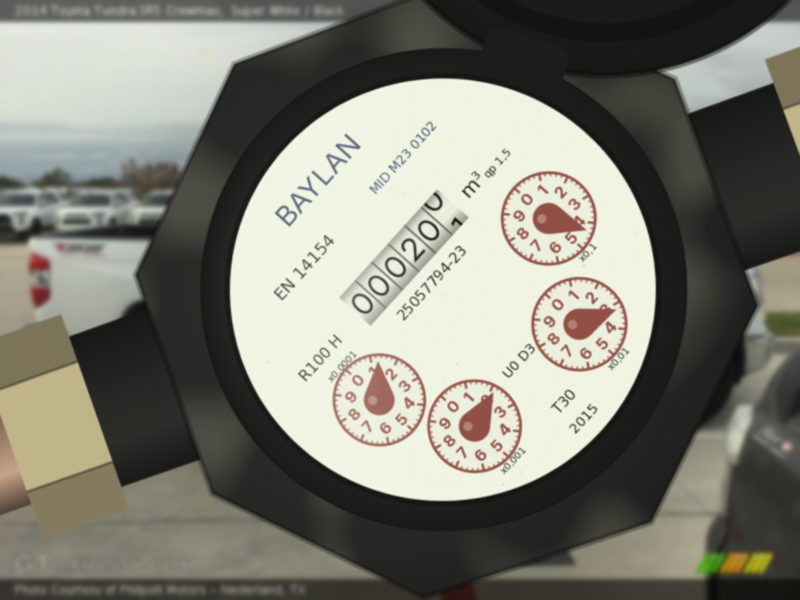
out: 200.4321 m³
